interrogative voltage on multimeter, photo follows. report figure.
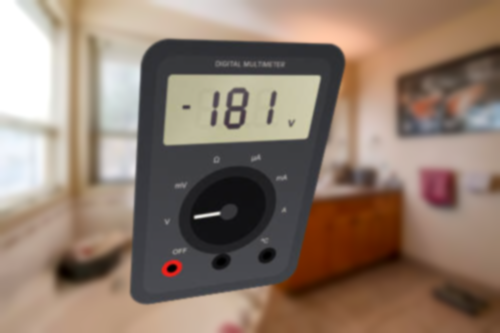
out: -181 V
